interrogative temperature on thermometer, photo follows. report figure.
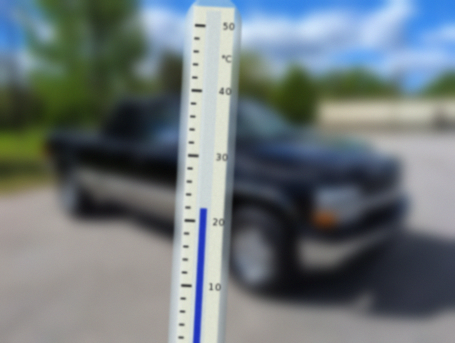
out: 22 °C
